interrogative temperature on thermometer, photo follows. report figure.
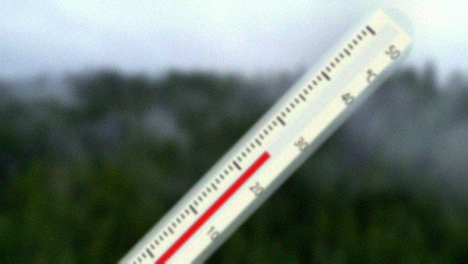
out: 25 °C
